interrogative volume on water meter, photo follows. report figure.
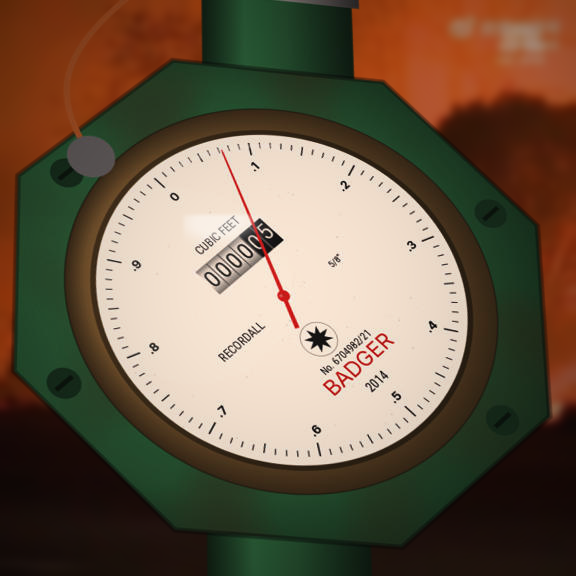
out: 5.07 ft³
